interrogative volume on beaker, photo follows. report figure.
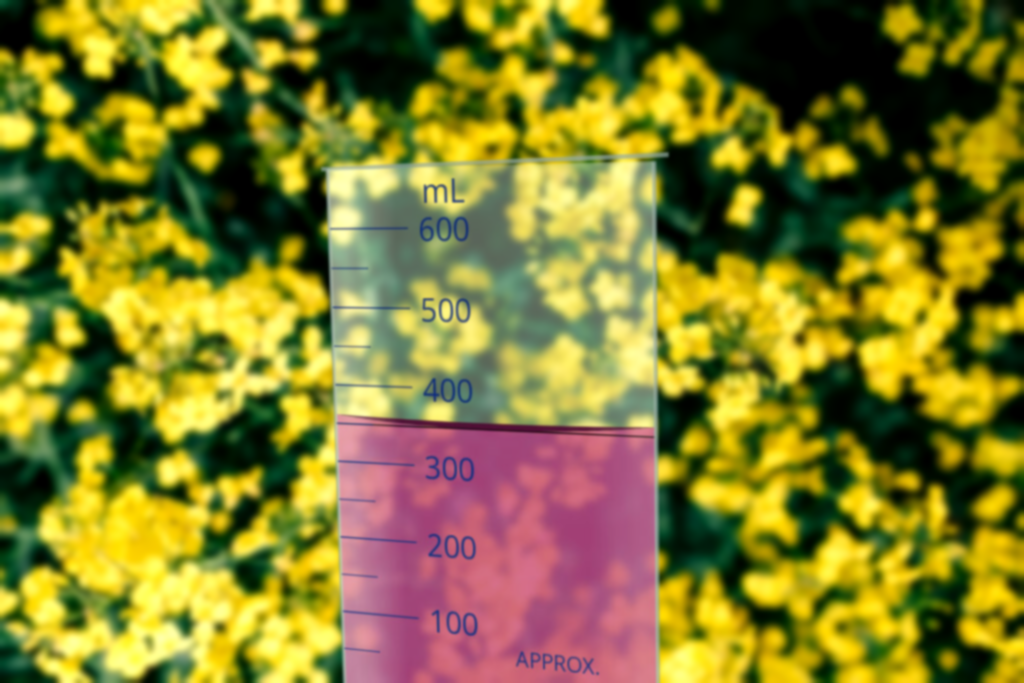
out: 350 mL
